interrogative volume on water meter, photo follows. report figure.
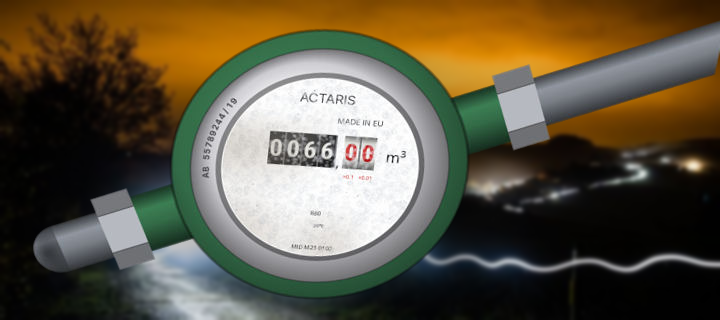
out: 66.00 m³
